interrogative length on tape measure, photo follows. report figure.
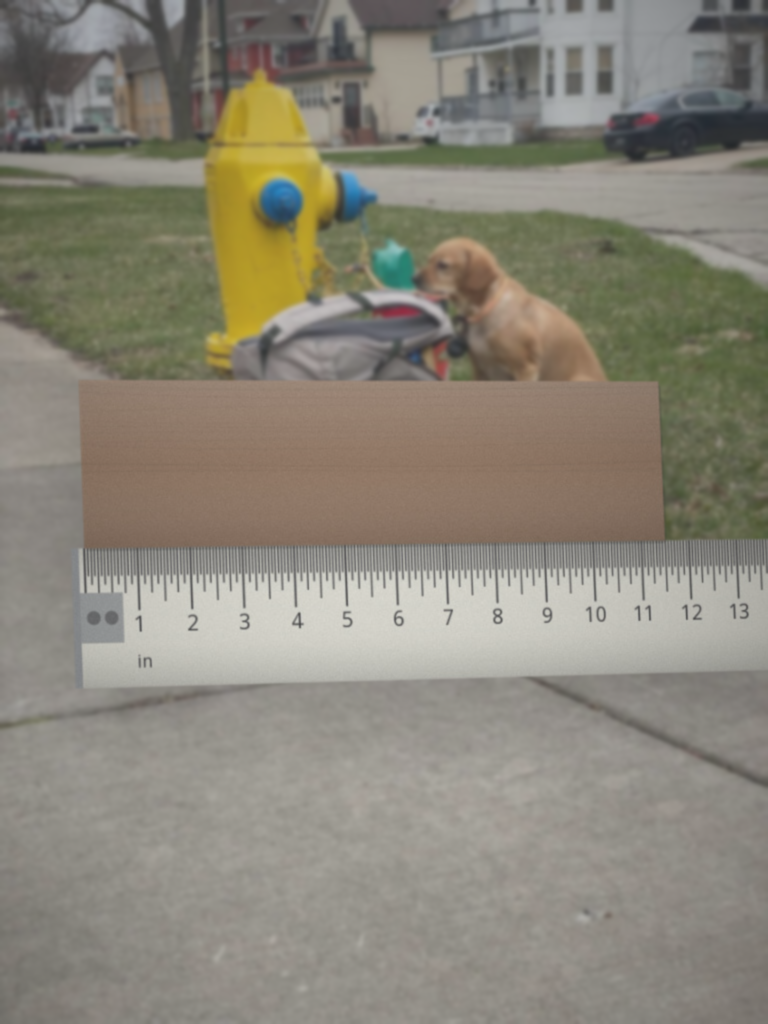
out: 11.5 in
